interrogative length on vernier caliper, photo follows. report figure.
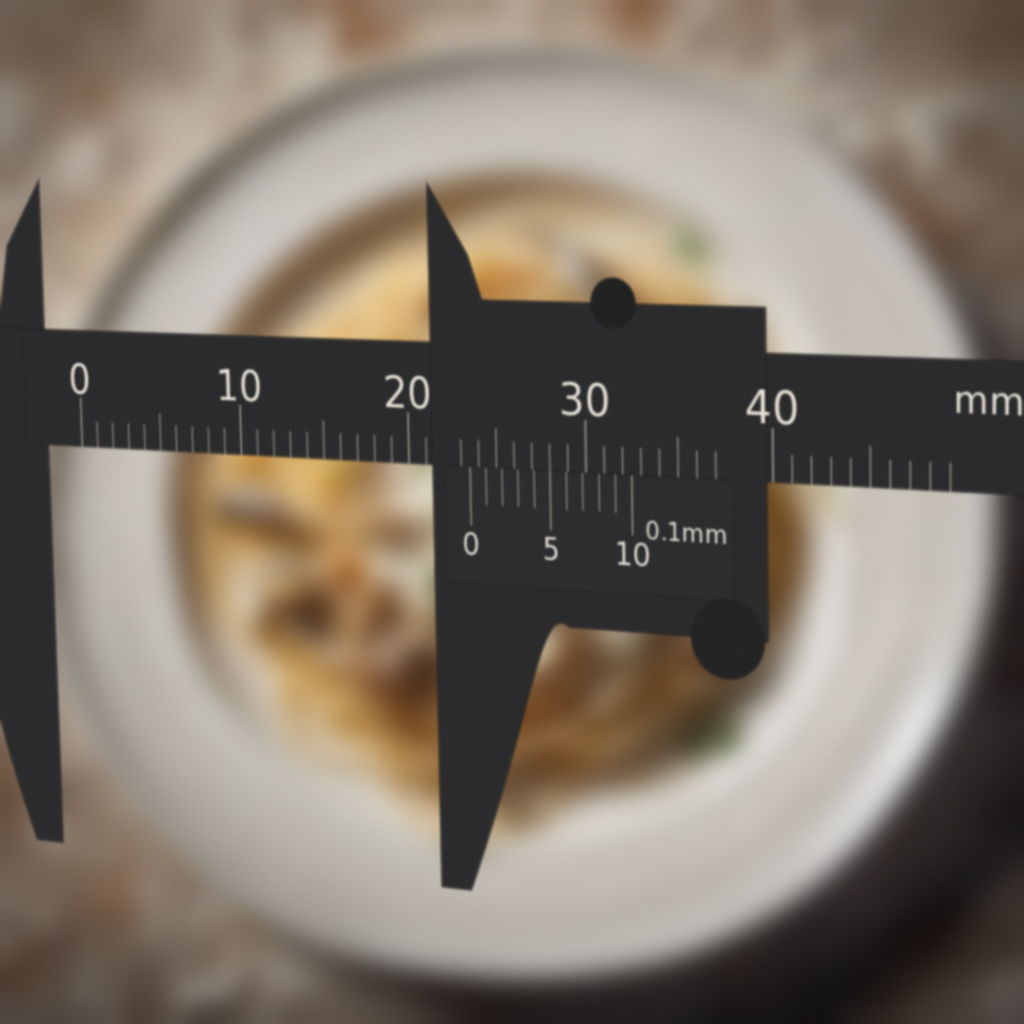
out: 23.5 mm
